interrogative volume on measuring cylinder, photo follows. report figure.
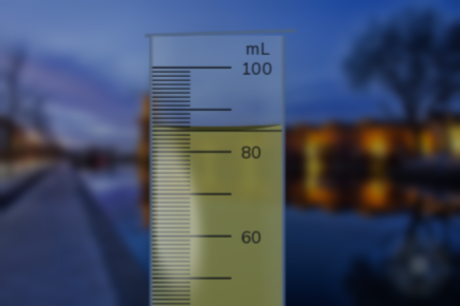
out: 85 mL
